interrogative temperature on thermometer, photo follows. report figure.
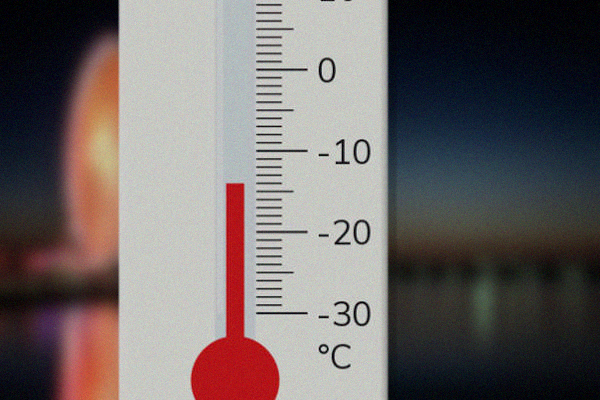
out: -14 °C
